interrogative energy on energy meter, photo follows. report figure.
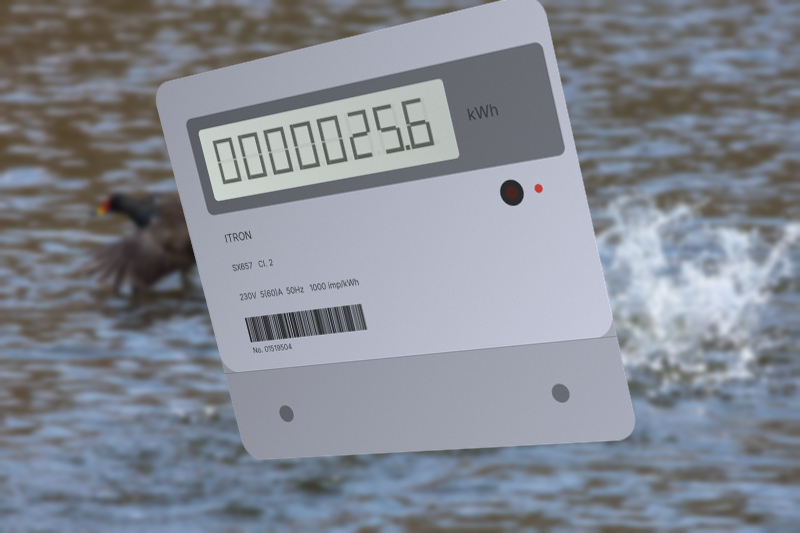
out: 25.6 kWh
